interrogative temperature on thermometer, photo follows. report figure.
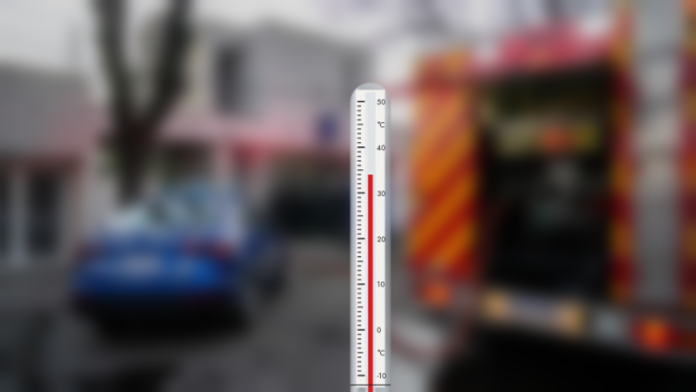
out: 34 °C
